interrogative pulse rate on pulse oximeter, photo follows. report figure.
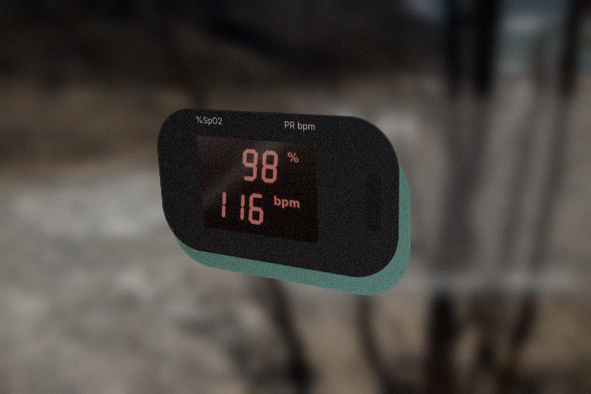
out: 116 bpm
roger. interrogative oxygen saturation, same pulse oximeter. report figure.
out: 98 %
